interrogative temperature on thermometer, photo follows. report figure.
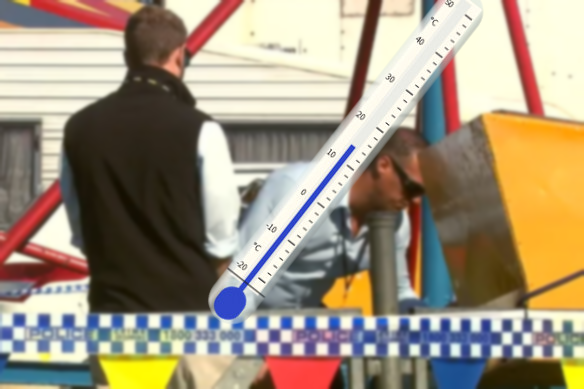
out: 14 °C
